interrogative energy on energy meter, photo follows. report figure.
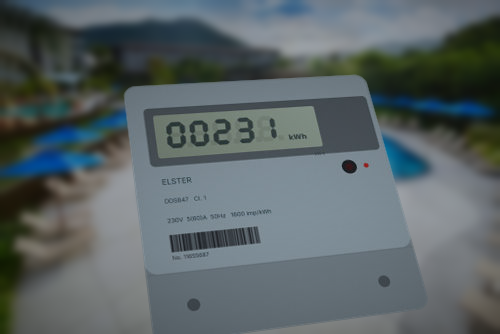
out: 231 kWh
